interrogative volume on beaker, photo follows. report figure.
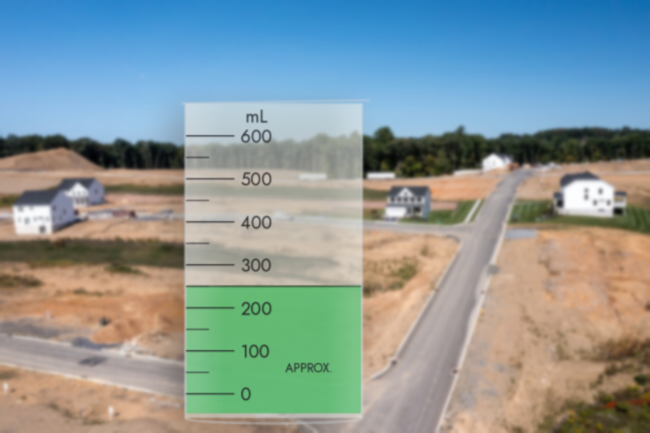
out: 250 mL
